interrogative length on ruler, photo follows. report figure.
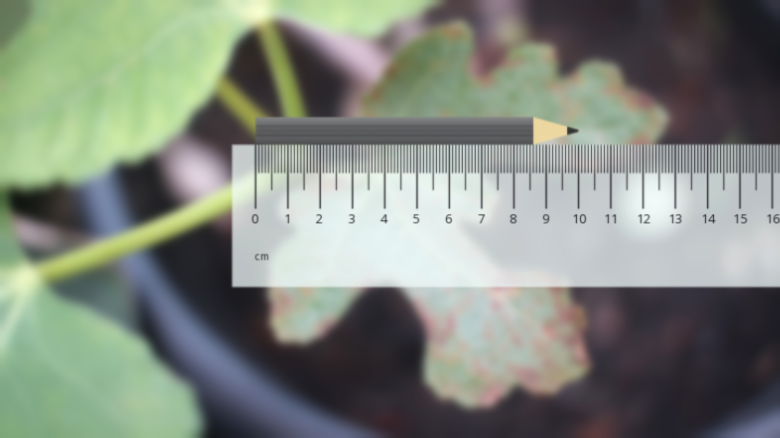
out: 10 cm
